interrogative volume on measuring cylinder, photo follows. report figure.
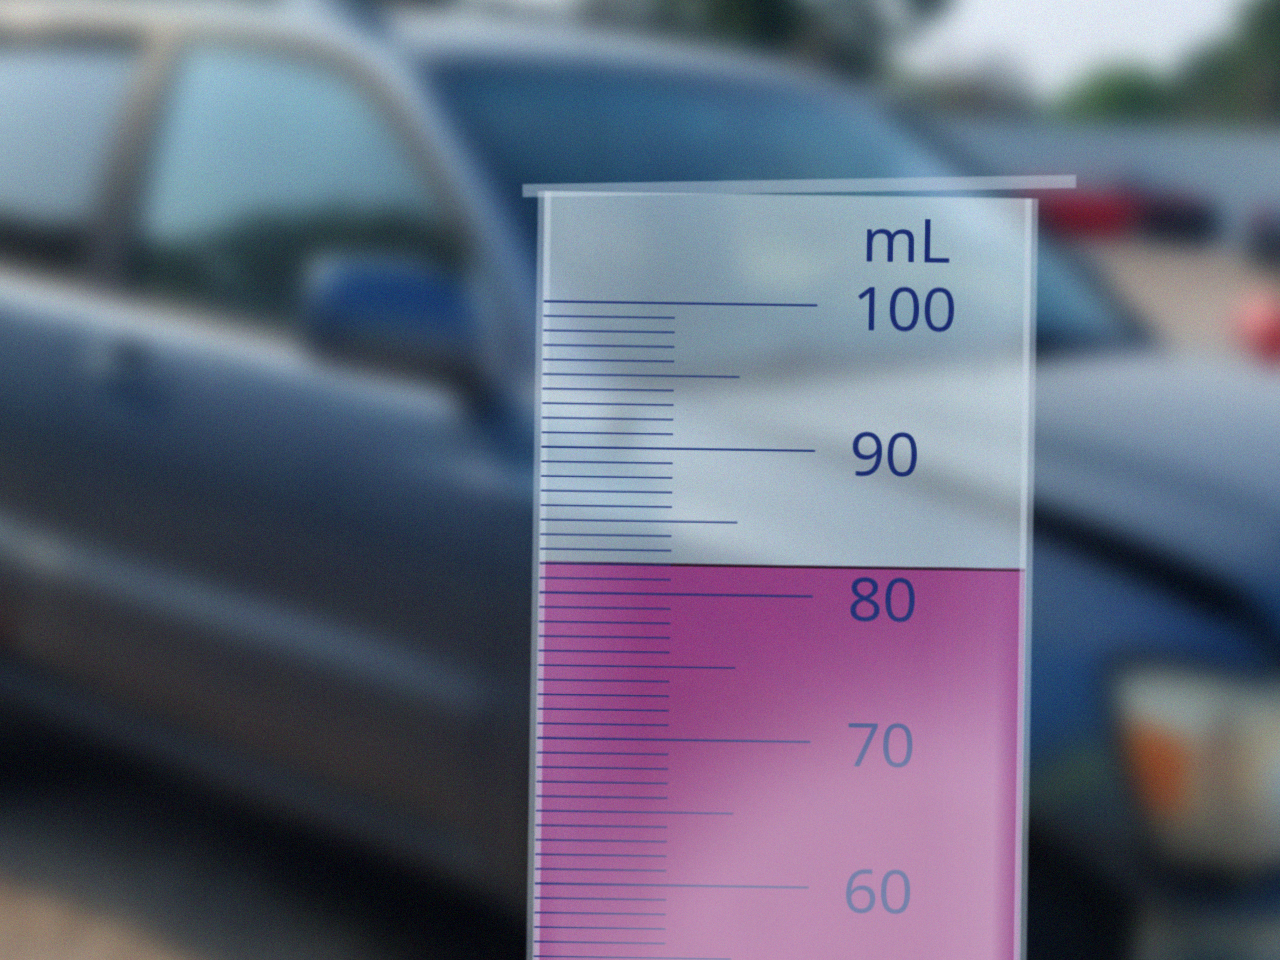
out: 82 mL
